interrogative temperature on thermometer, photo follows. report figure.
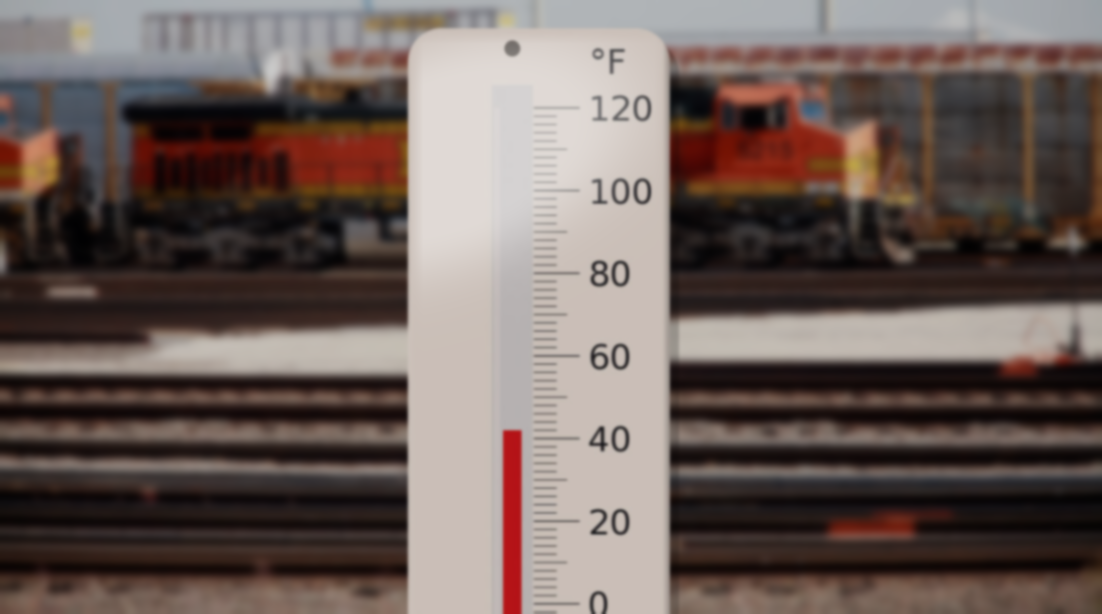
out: 42 °F
